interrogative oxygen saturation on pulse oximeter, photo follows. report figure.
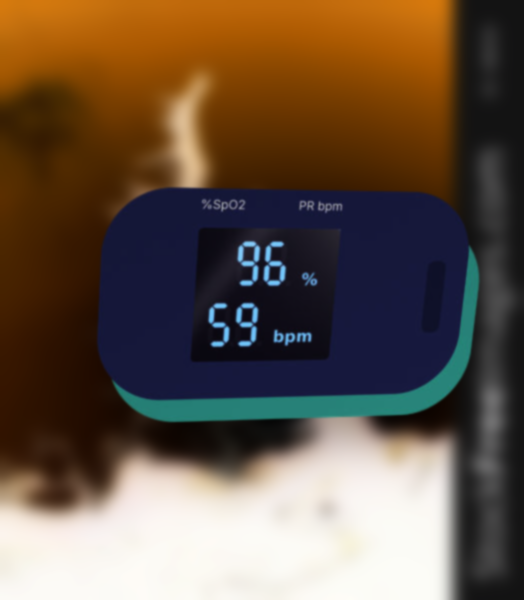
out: 96 %
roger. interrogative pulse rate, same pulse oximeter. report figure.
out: 59 bpm
